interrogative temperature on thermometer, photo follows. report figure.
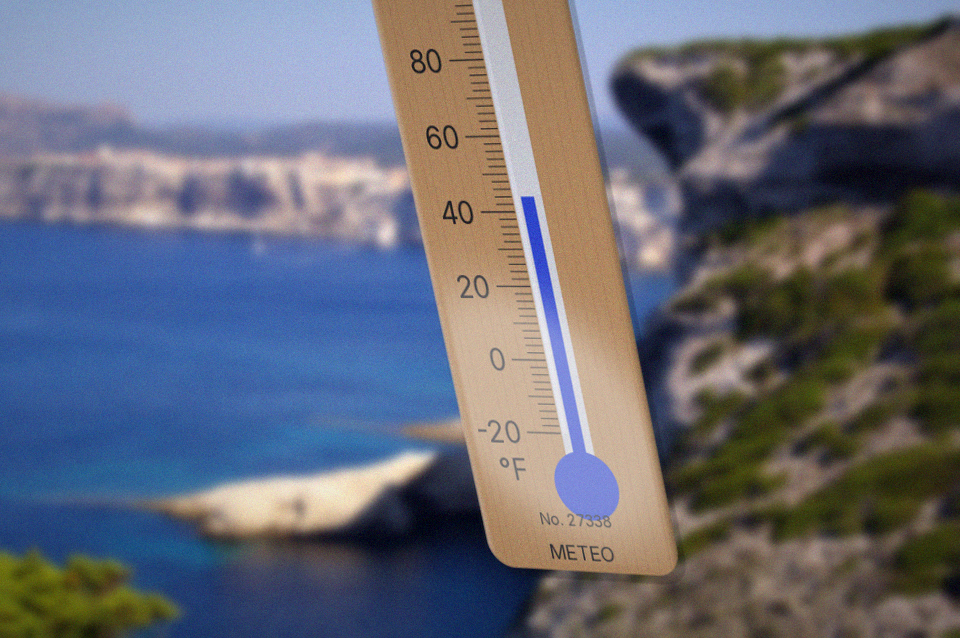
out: 44 °F
